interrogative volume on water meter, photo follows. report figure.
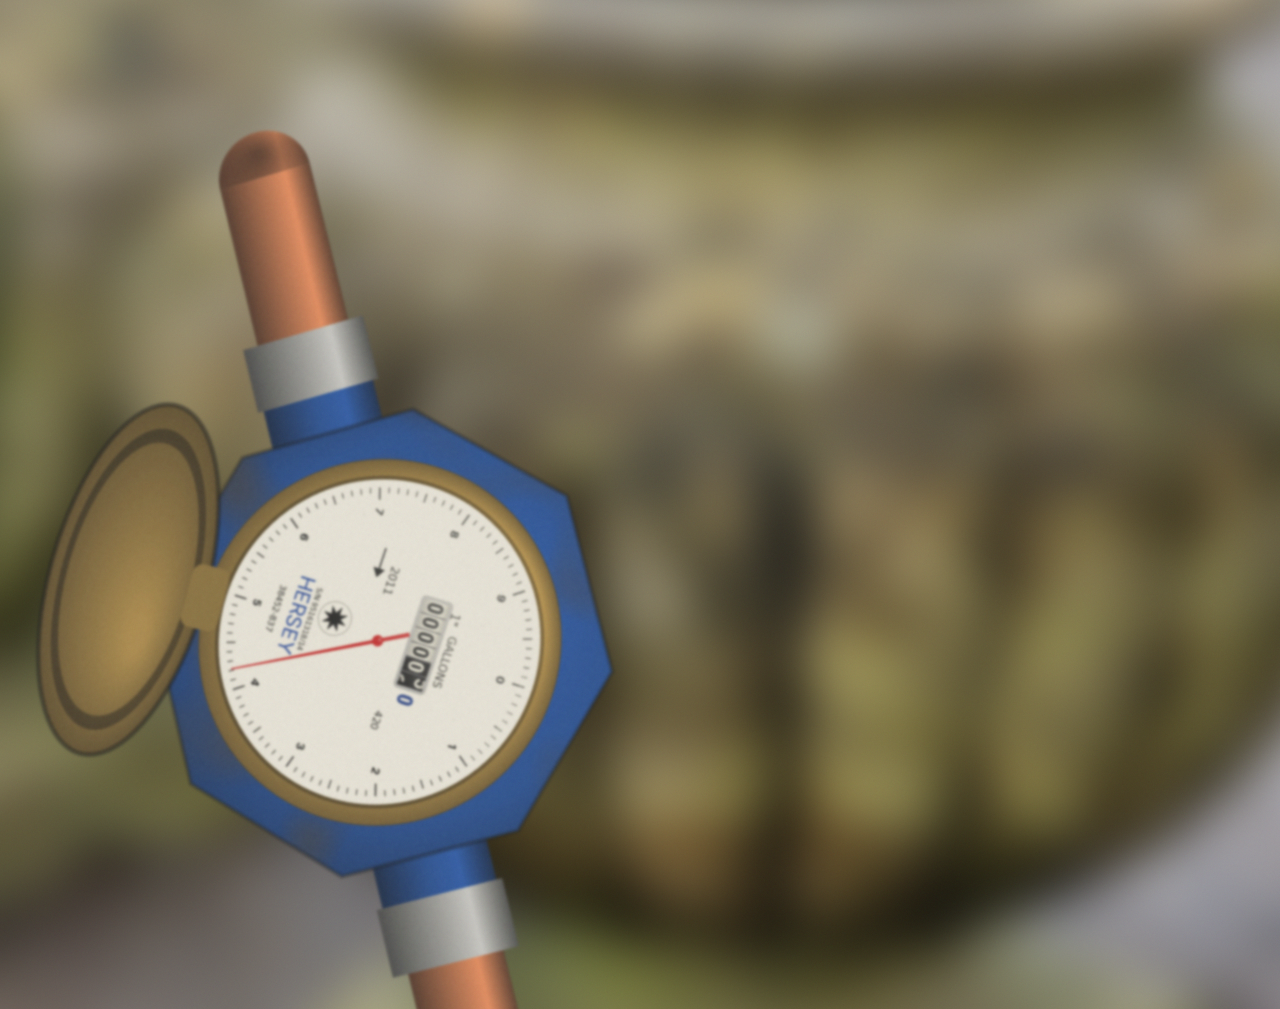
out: 54.2 gal
